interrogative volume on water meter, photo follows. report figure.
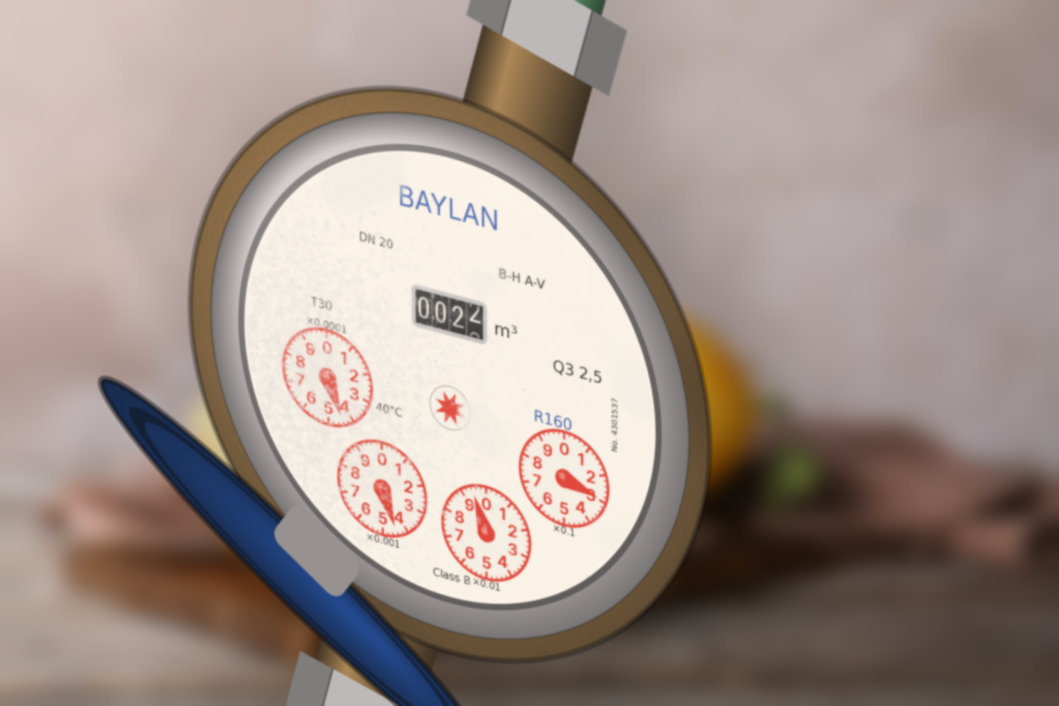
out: 22.2944 m³
